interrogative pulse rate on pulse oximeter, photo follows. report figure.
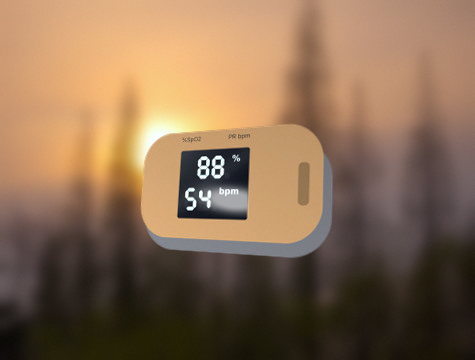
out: 54 bpm
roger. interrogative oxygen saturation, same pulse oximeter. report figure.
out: 88 %
